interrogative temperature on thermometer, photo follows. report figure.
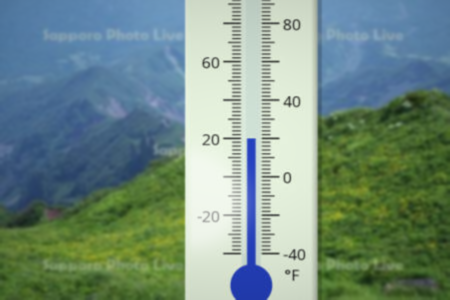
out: 20 °F
